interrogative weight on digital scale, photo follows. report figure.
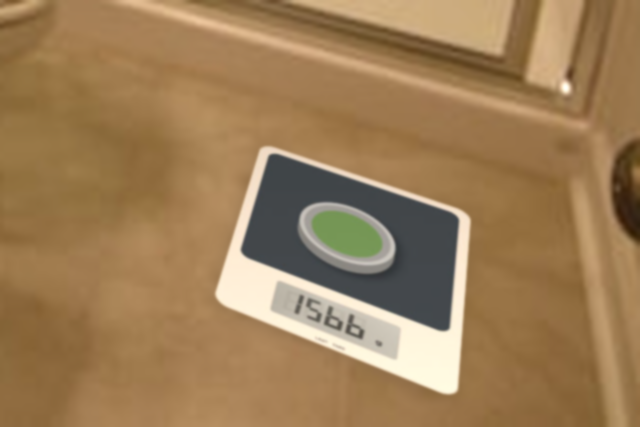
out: 1566 g
